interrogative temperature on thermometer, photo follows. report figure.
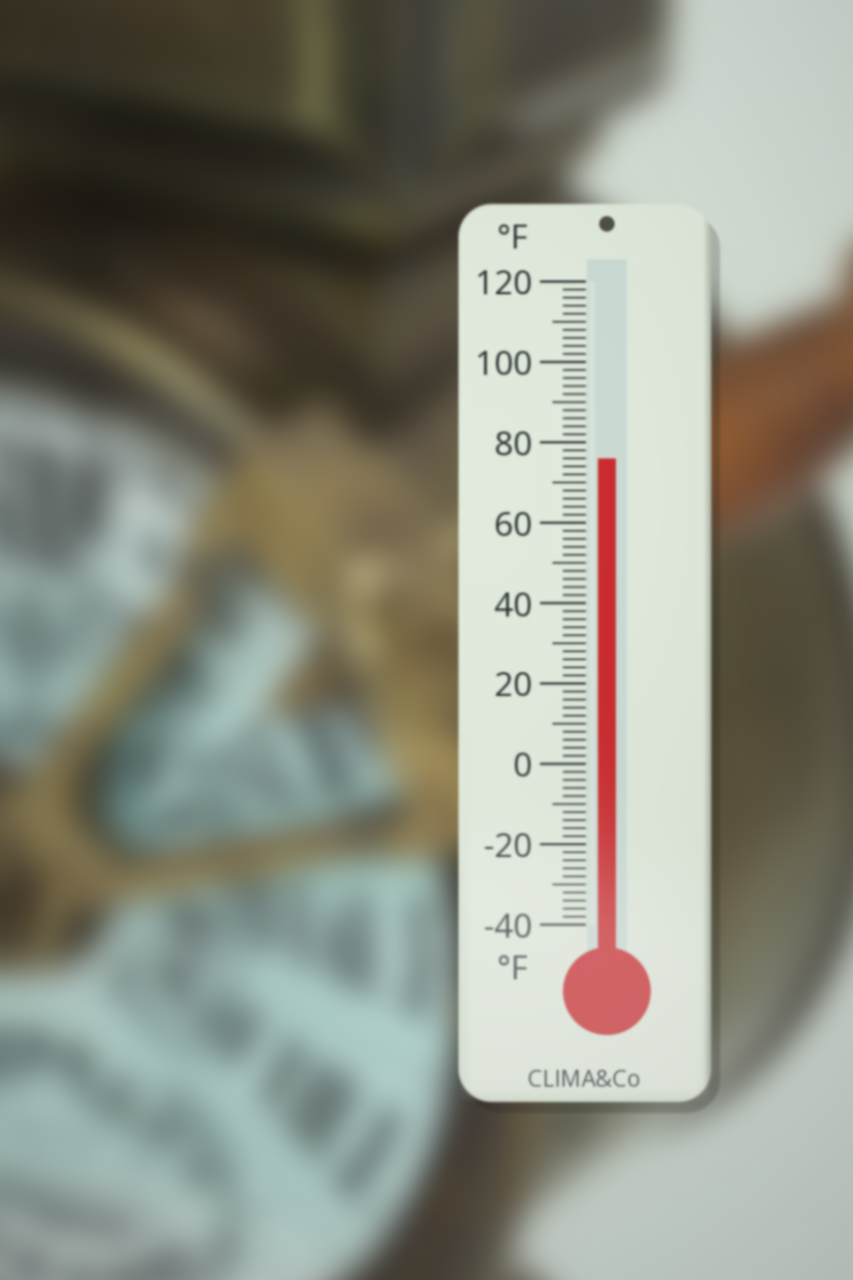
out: 76 °F
